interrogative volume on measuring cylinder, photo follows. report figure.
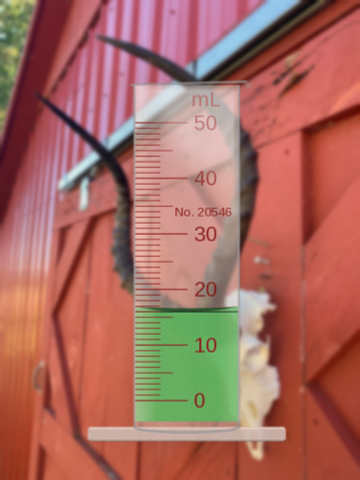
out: 16 mL
